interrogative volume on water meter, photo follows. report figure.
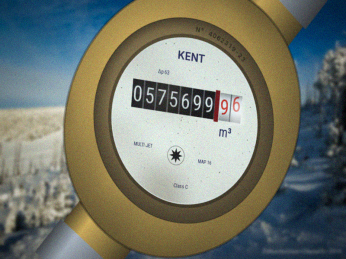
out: 575699.96 m³
